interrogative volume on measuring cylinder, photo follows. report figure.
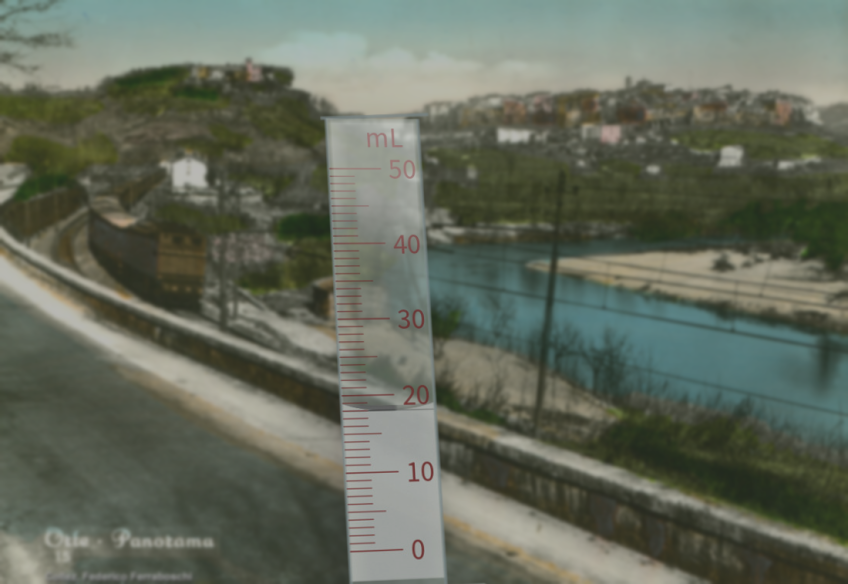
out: 18 mL
